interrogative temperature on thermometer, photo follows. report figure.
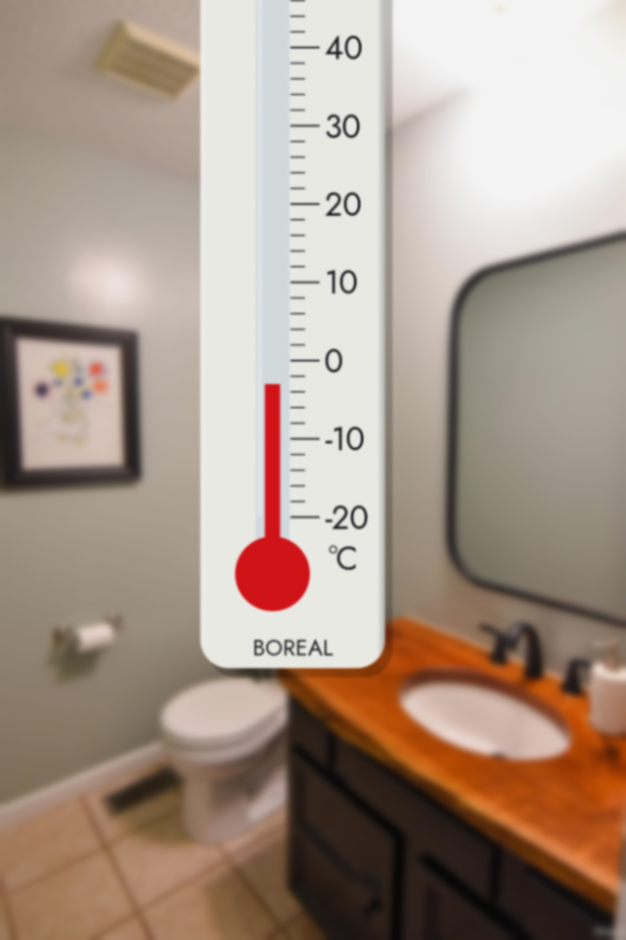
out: -3 °C
